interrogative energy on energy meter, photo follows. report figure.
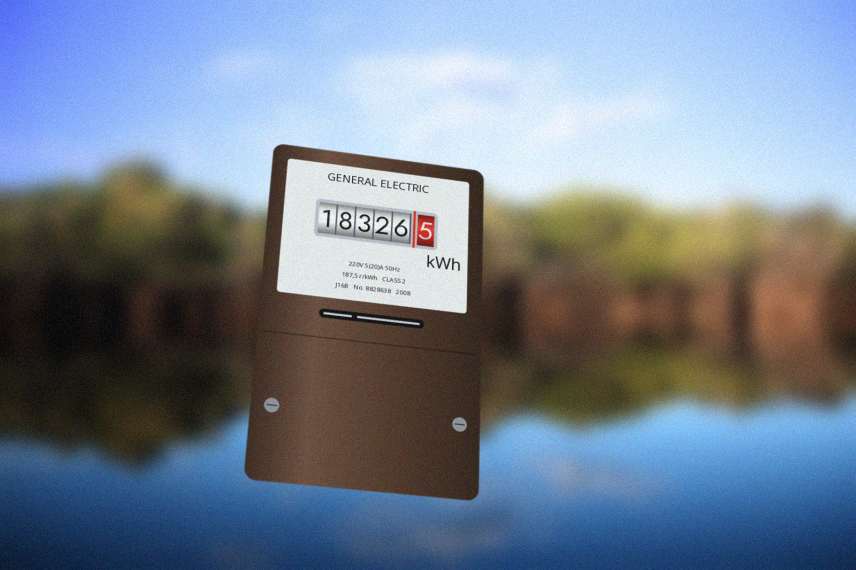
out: 18326.5 kWh
